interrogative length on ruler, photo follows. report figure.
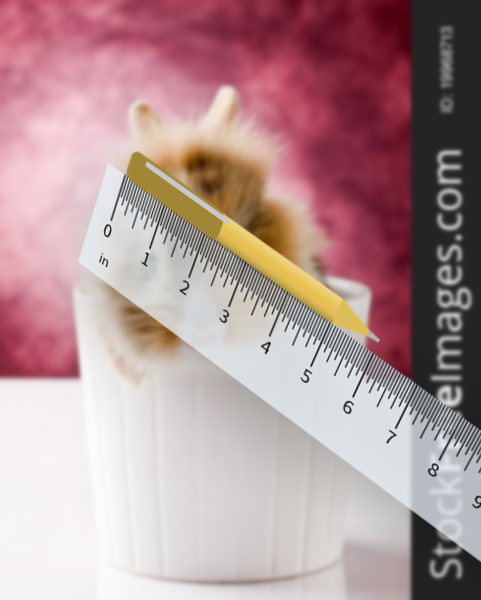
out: 6 in
